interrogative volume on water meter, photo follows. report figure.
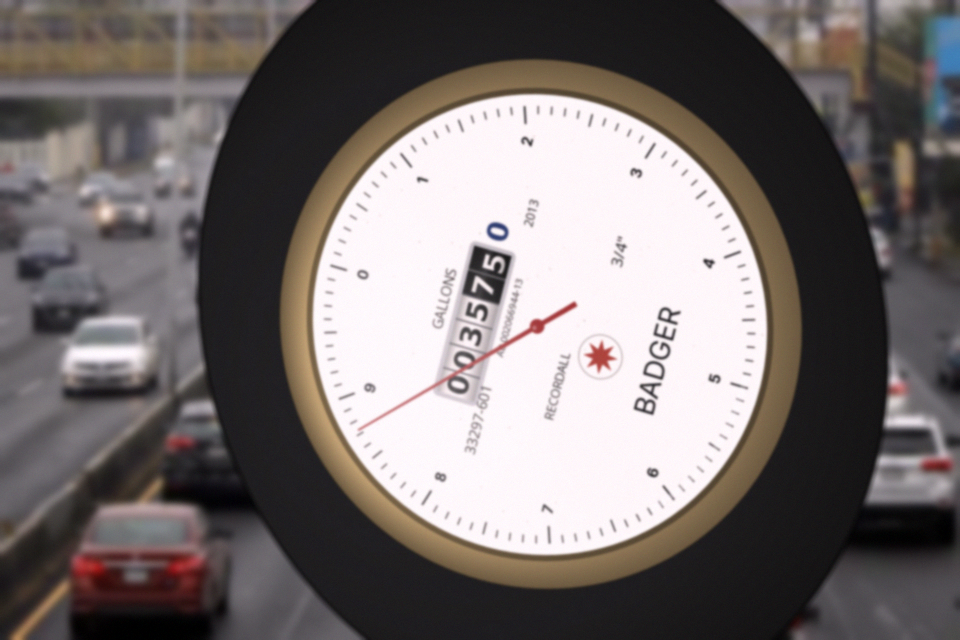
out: 35748.7 gal
